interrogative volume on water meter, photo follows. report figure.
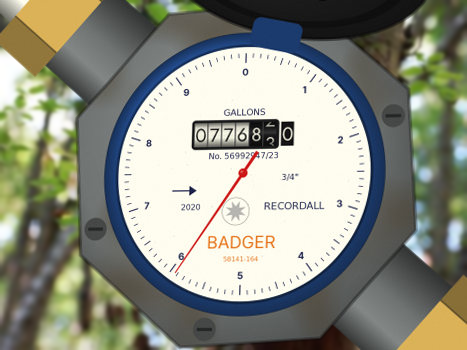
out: 776825.9 gal
